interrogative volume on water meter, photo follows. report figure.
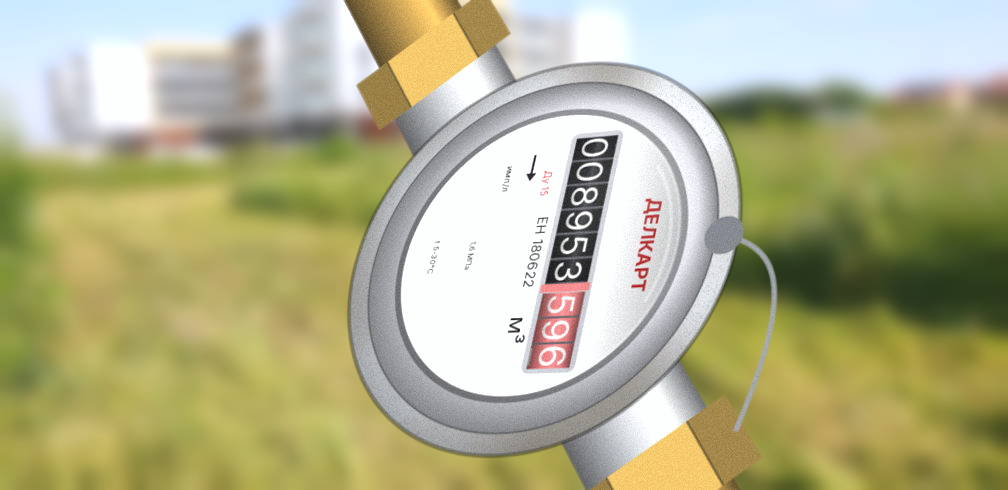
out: 8953.596 m³
